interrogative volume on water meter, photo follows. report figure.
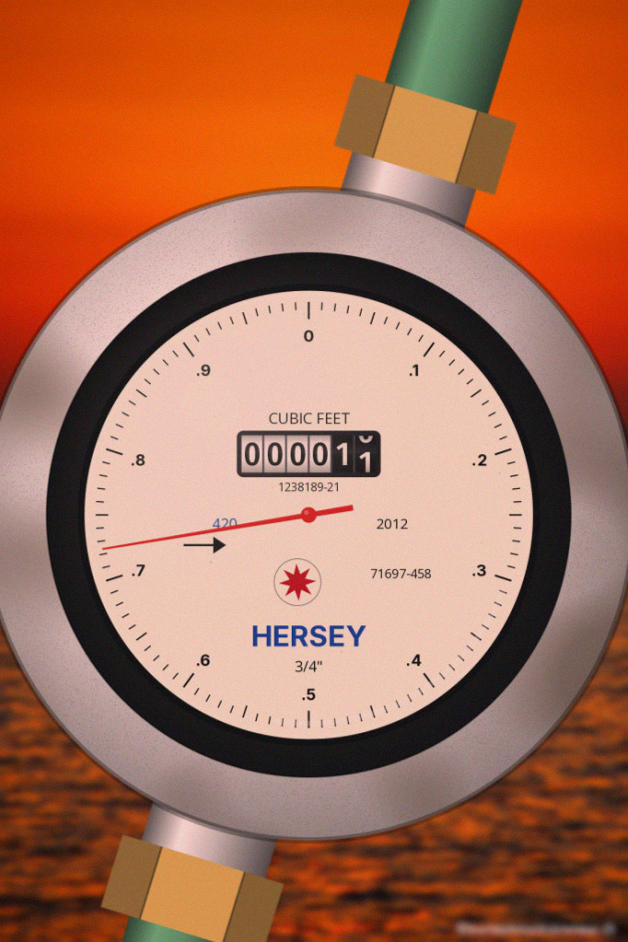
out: 10.72 ft³
